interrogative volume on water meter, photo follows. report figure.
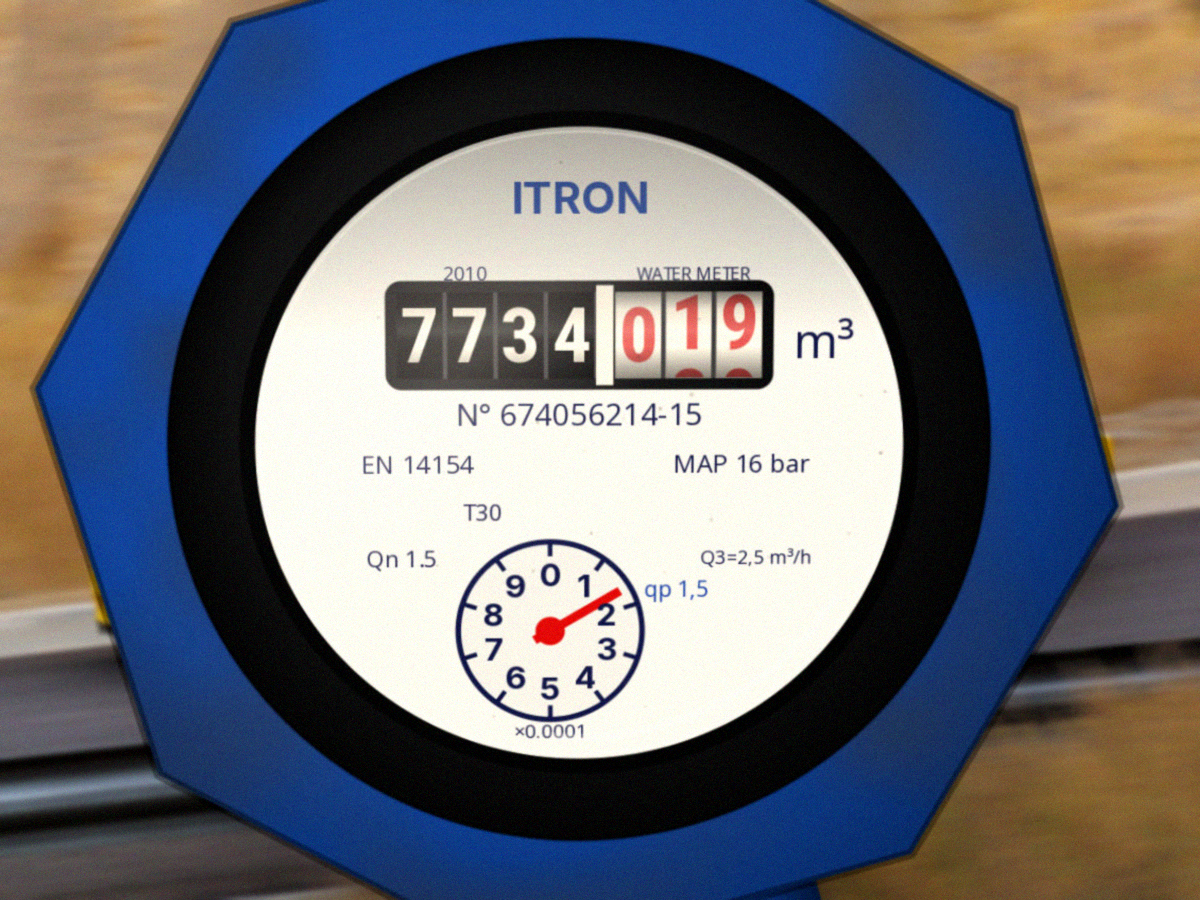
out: 7734.0191 m³
